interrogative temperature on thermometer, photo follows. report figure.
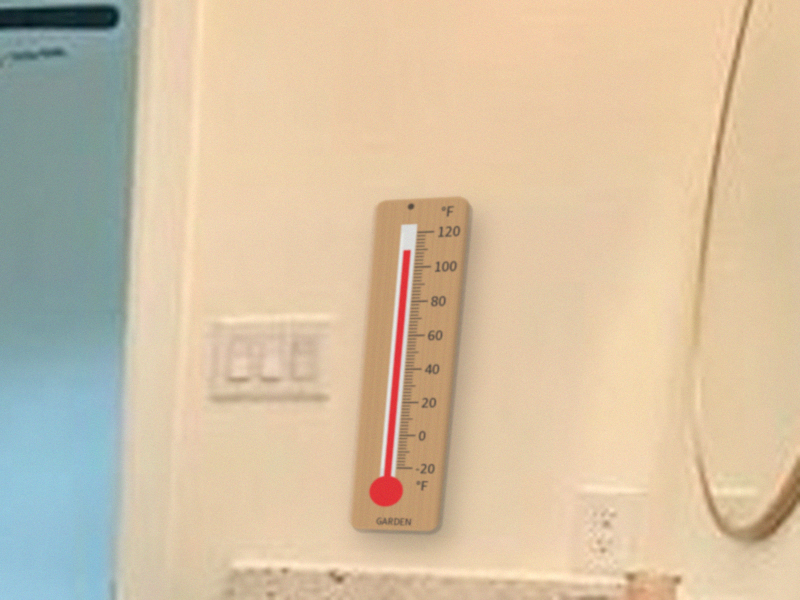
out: 110 °F
